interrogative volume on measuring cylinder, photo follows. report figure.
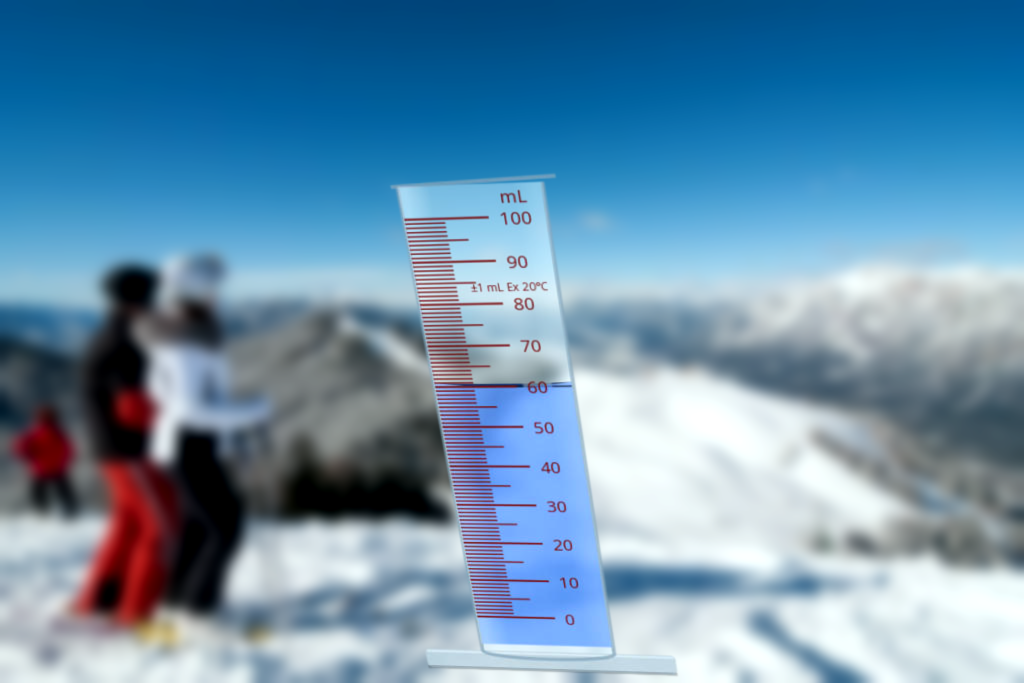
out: 60 mL
